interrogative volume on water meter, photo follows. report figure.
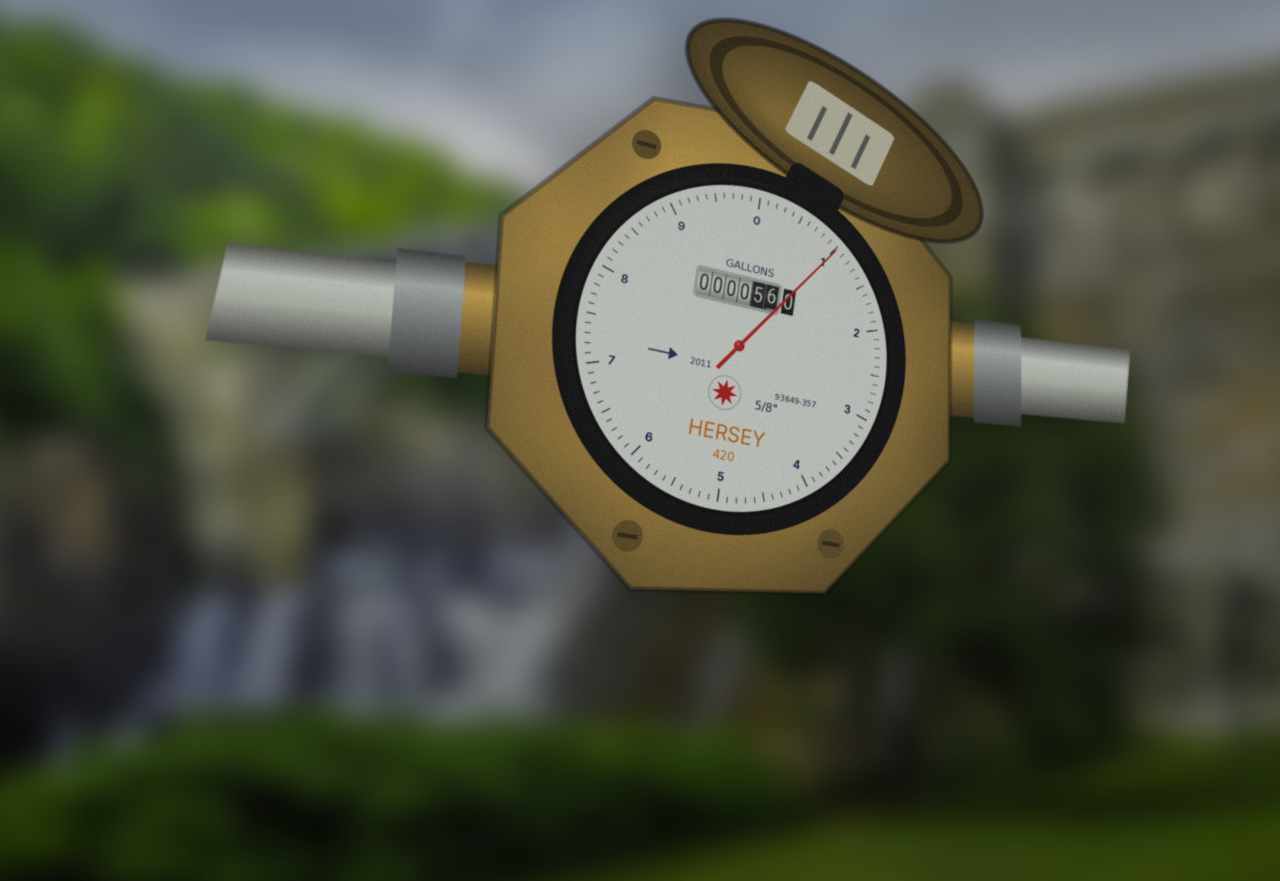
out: 561.0 gal
